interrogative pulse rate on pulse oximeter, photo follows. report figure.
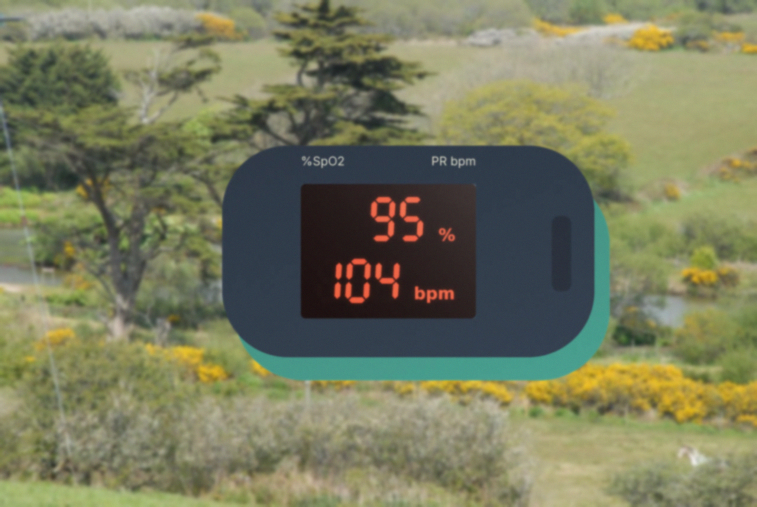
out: 104 bpm
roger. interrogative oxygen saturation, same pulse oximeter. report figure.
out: 95 %
